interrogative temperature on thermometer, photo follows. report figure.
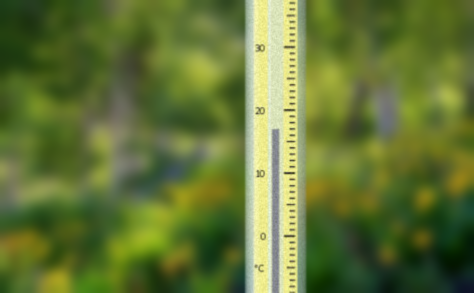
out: 17 °C
